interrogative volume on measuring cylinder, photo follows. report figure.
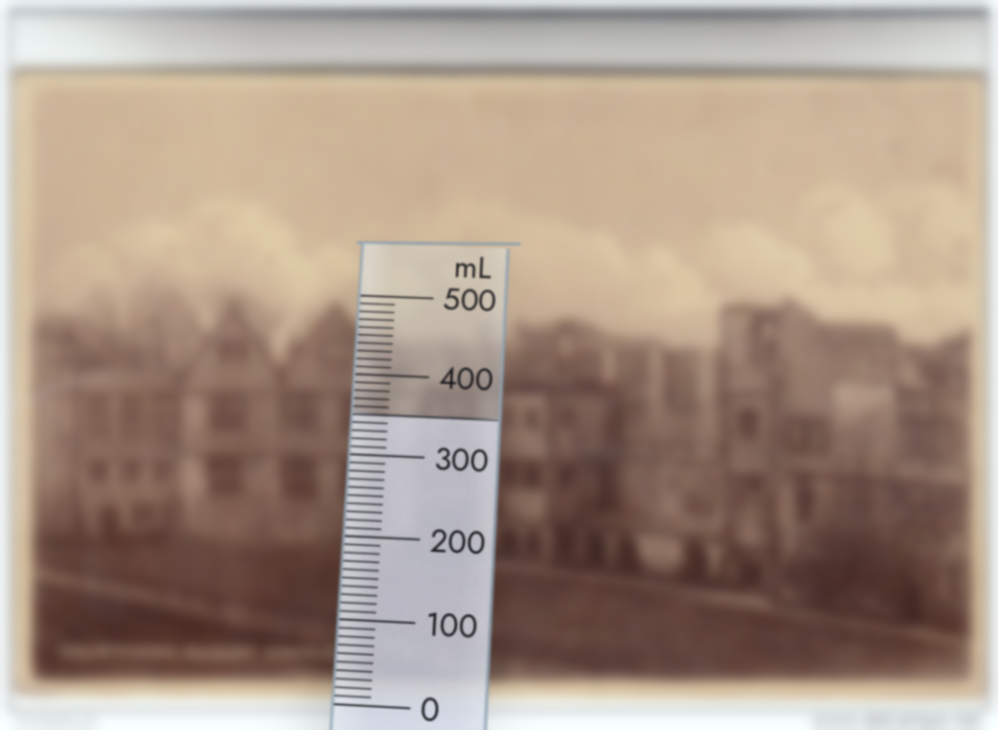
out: 350 mL
